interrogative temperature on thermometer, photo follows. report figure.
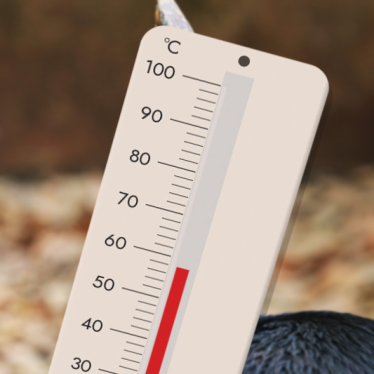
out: 58 °C
